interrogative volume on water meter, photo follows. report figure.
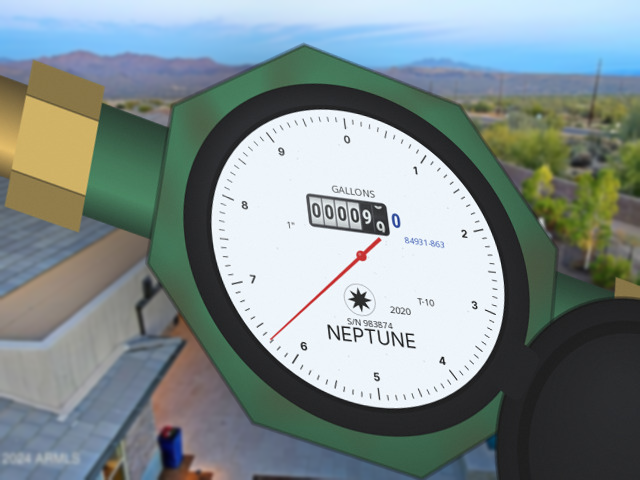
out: 986.3 gal
